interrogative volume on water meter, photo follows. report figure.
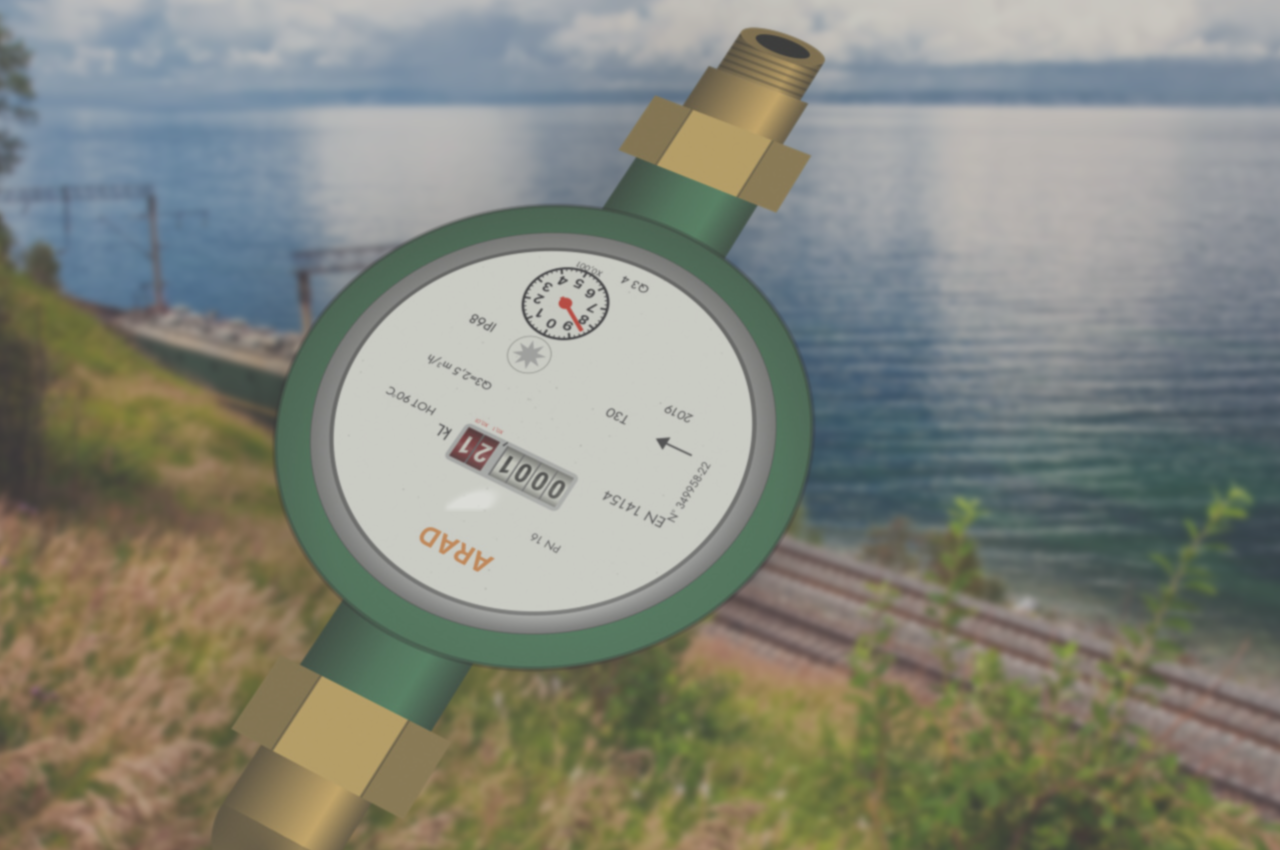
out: 1.218 kL
